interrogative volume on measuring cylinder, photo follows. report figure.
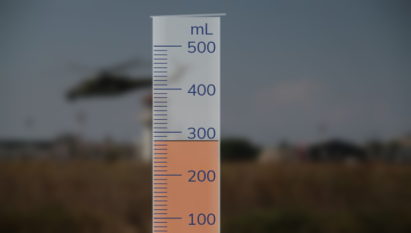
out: 280 mL
